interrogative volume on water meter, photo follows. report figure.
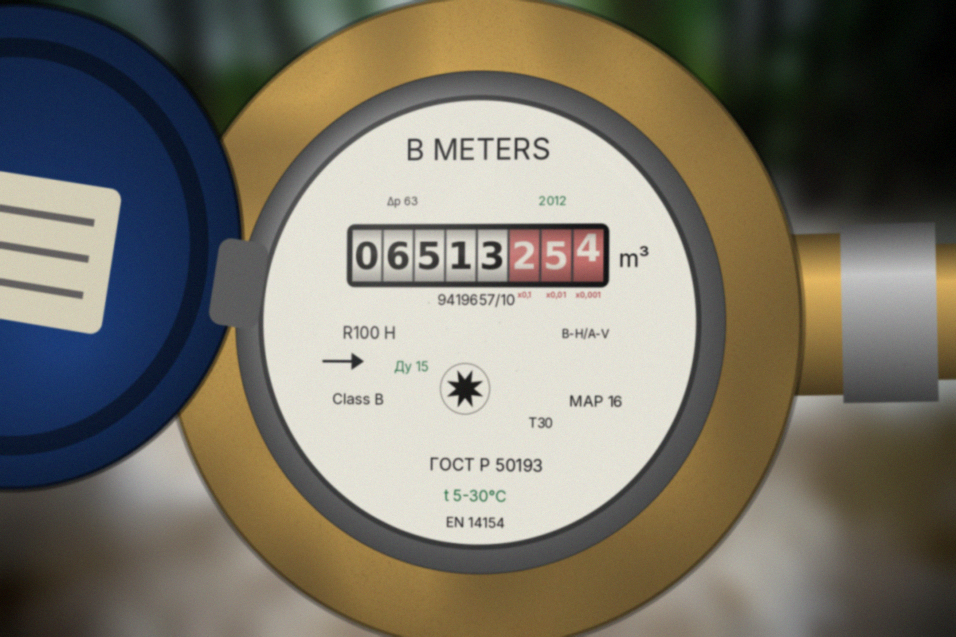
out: 6513.254 m³
